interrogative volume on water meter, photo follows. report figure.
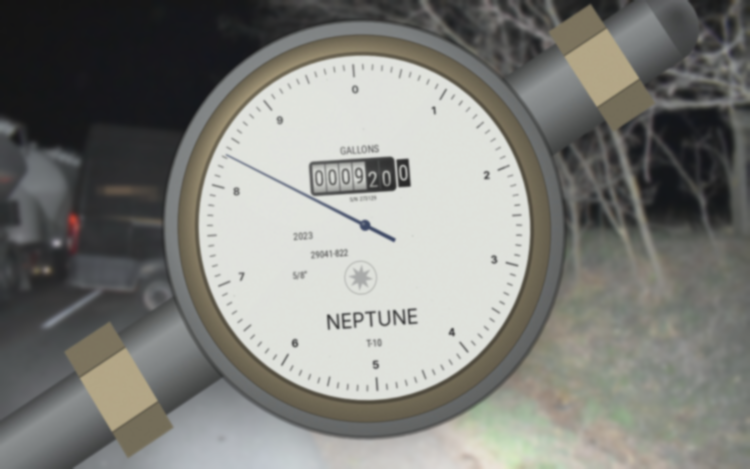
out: 9198.3 gal
